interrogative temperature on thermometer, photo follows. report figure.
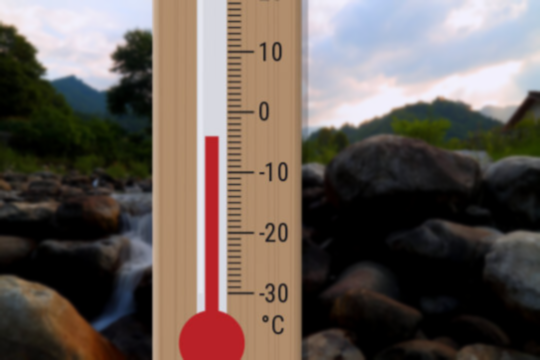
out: -4 °C
